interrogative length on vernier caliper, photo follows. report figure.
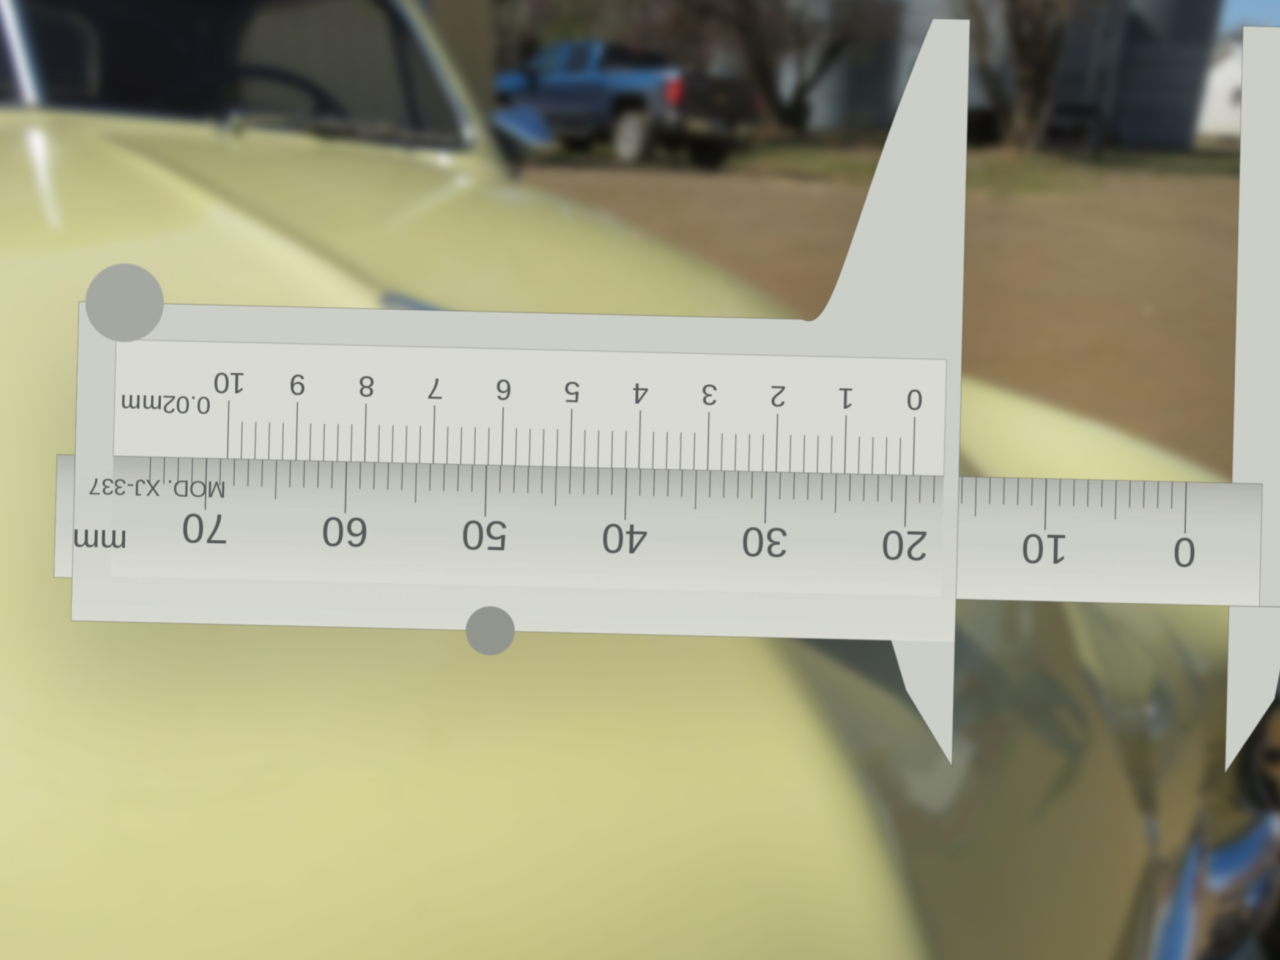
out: 19.5 mm
